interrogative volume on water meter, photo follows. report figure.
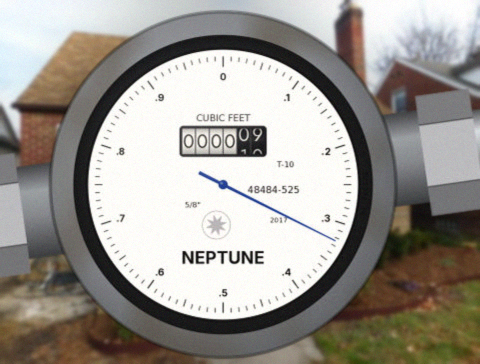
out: 9.32 ft³
